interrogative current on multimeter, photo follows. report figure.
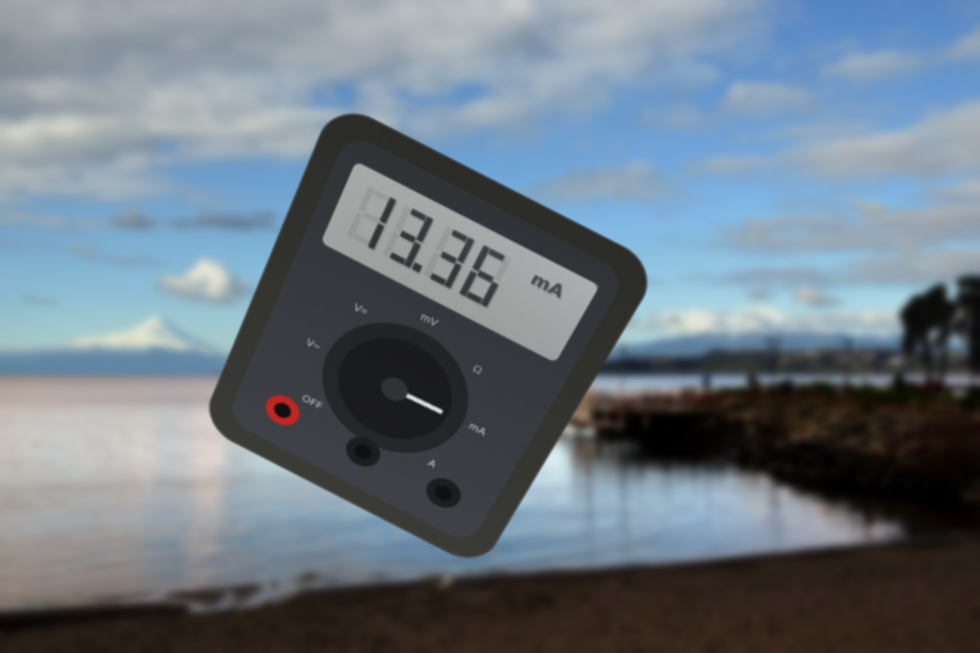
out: 13.36 mA
